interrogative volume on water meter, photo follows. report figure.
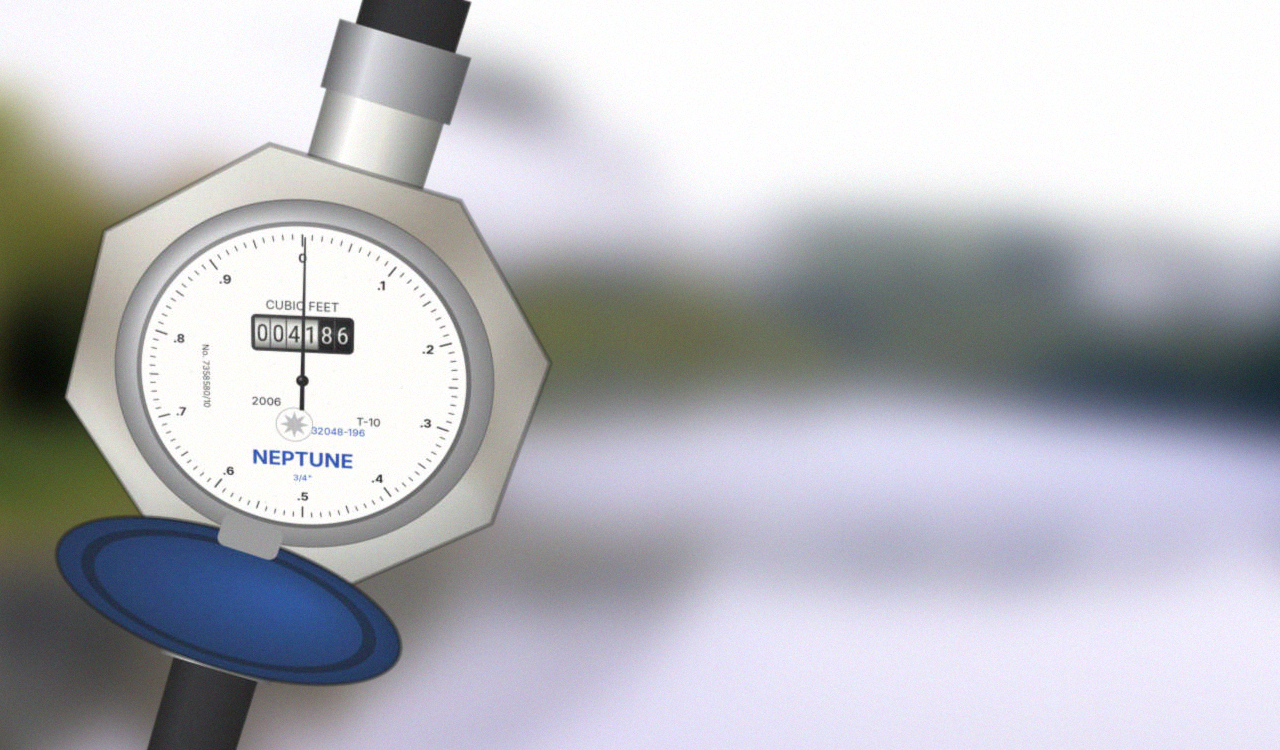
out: 4186.00 ft³
